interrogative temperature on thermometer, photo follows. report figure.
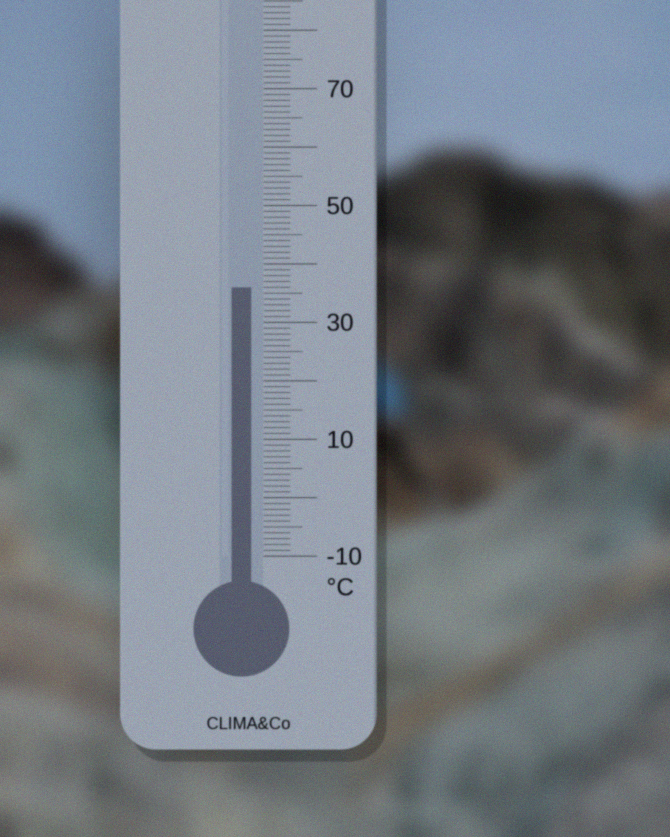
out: 36 °C
